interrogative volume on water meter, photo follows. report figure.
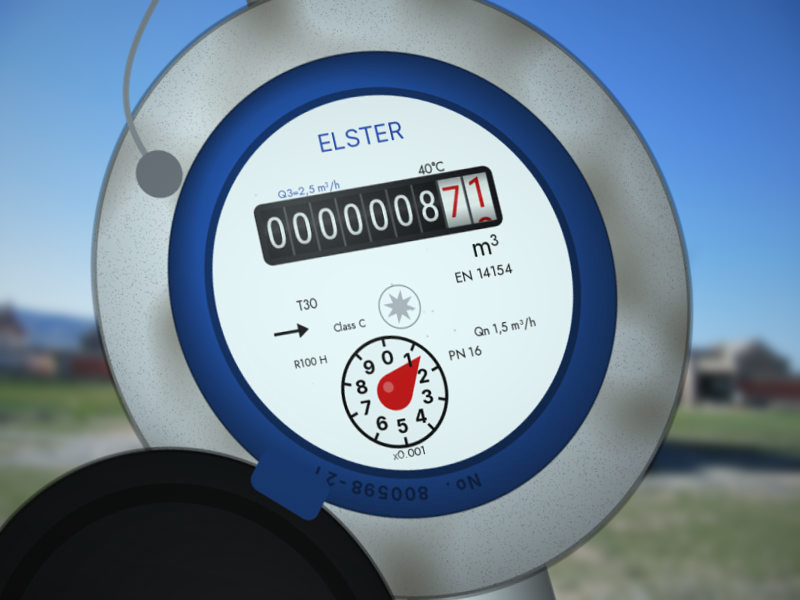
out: 8.711 m³
